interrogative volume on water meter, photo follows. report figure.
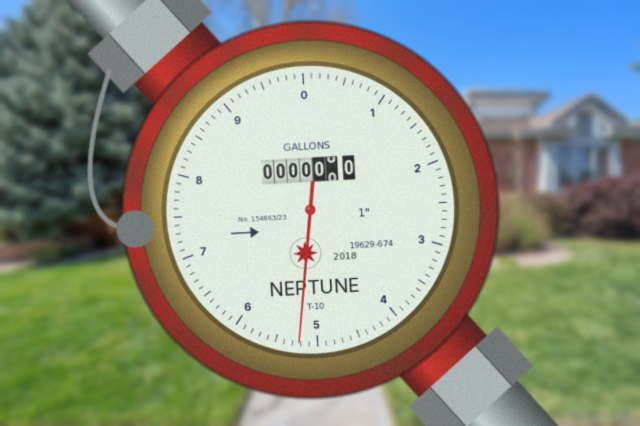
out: 85.2 gal
